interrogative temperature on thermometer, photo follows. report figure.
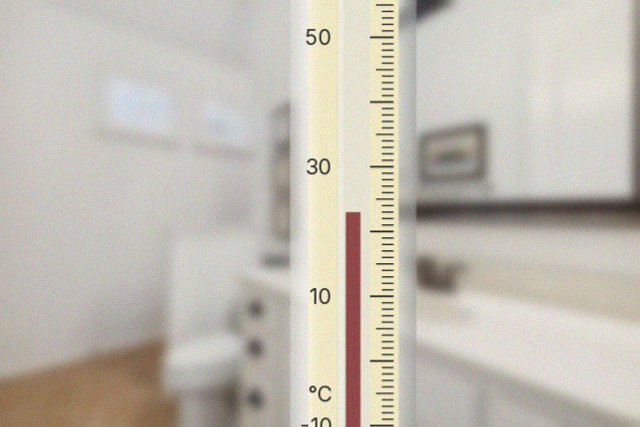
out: 23 °C
